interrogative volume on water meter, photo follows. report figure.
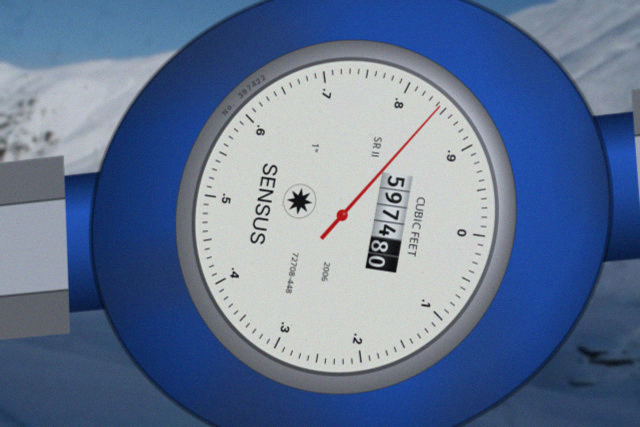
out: 597479.84 ft³
